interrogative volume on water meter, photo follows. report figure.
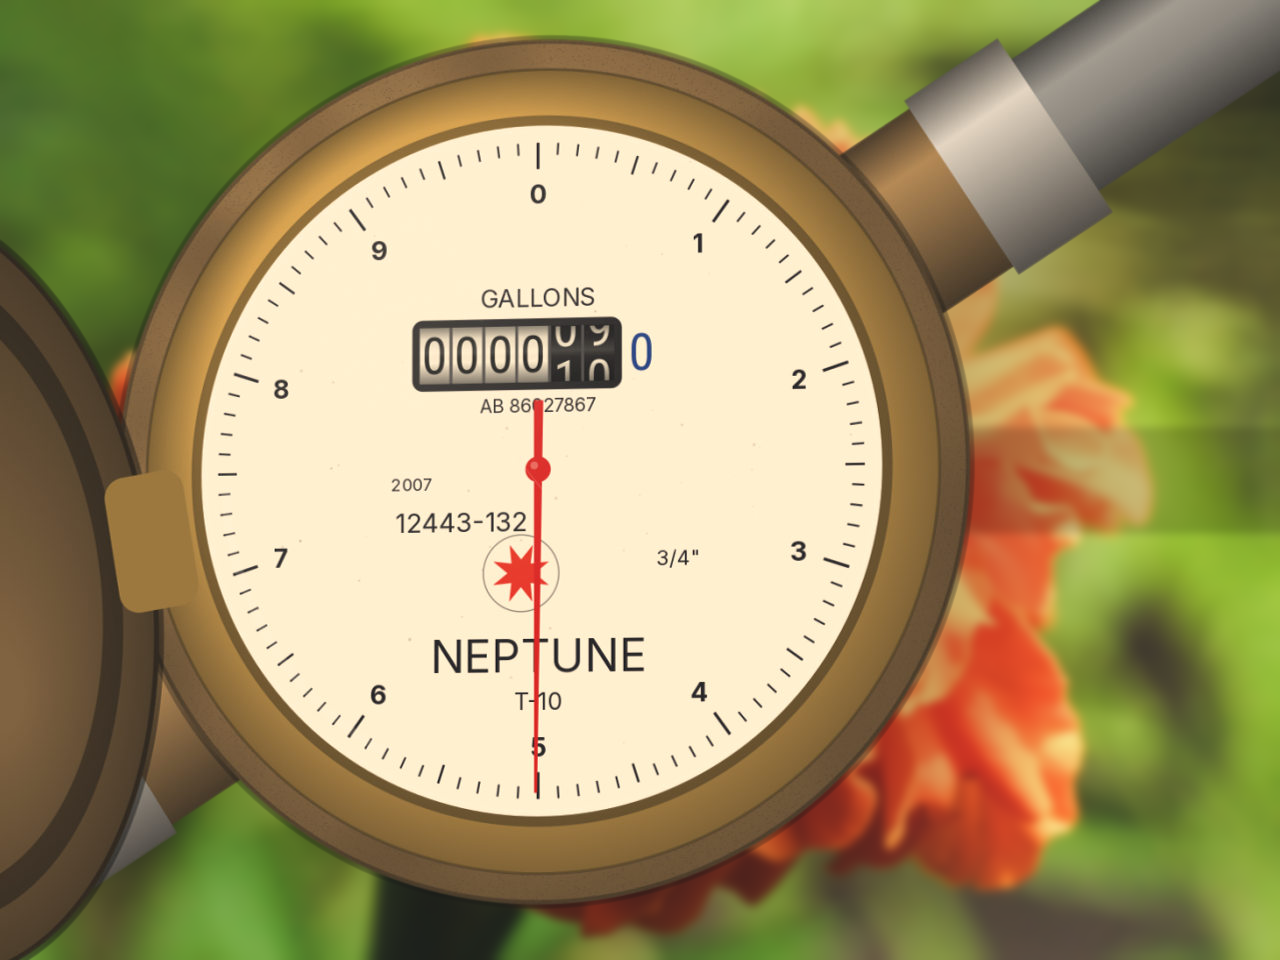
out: 95.0 gal
